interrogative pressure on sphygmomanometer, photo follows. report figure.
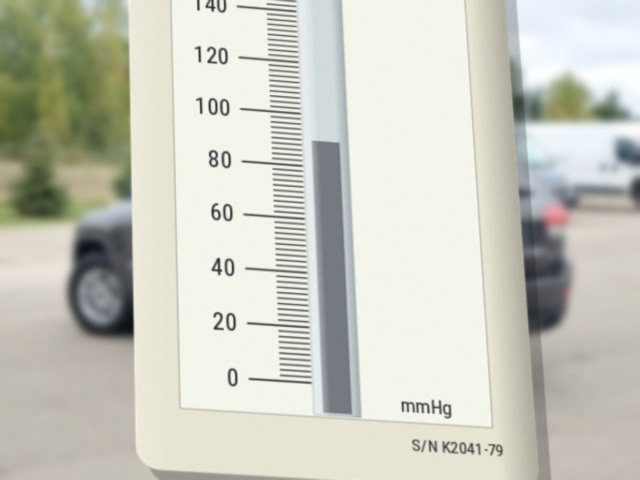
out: 90 mmHg
